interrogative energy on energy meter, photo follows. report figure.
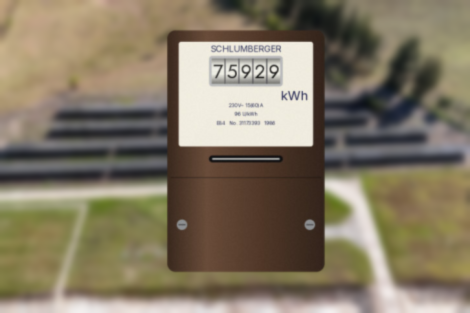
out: 75929 kWh
